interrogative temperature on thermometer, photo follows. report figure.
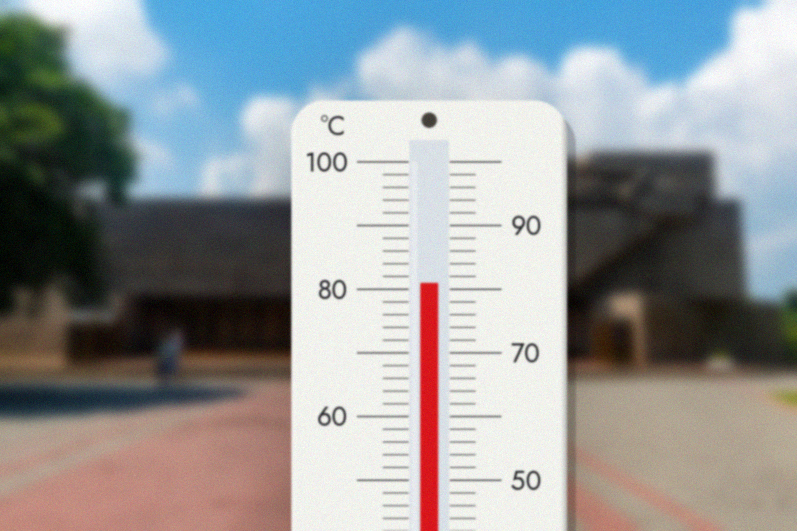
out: 81 °C
